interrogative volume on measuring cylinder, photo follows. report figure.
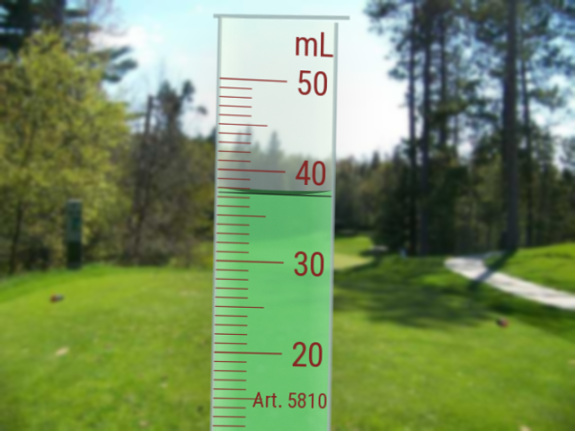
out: 37.5 mL
